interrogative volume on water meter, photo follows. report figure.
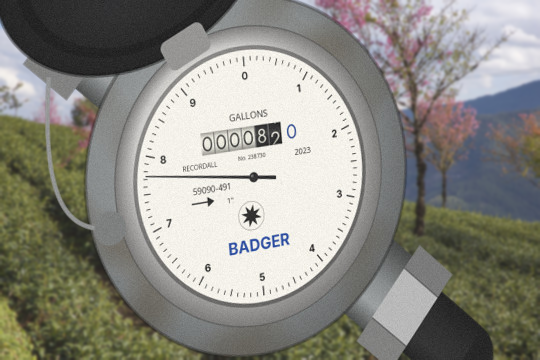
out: 817.7 gal
